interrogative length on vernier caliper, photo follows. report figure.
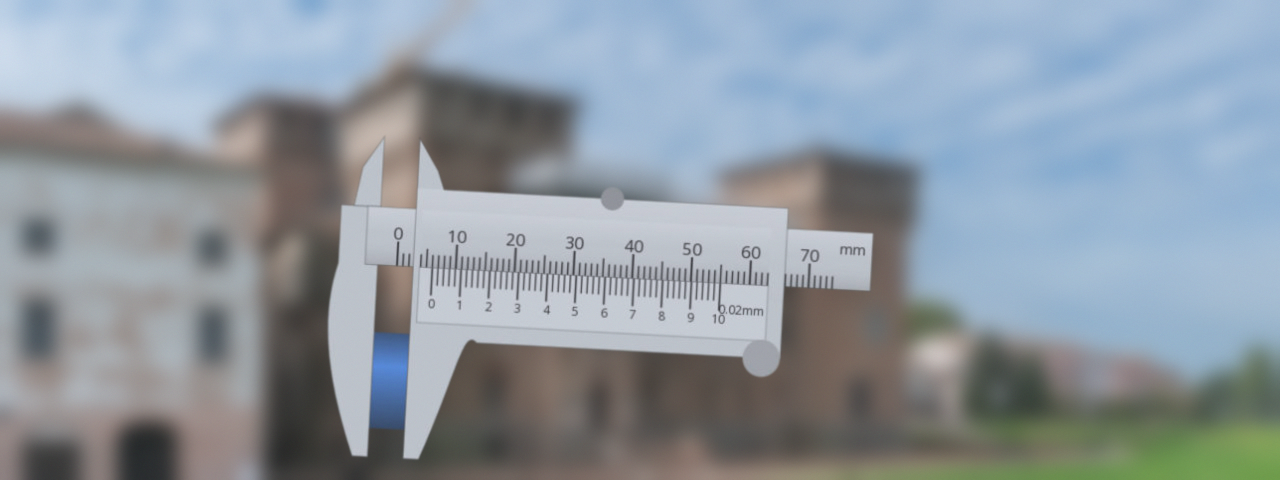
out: 6.0 mm
